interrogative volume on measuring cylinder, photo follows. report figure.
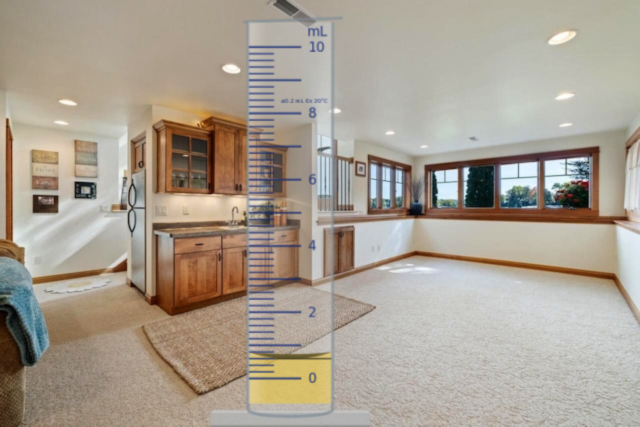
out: 0.6 mL
